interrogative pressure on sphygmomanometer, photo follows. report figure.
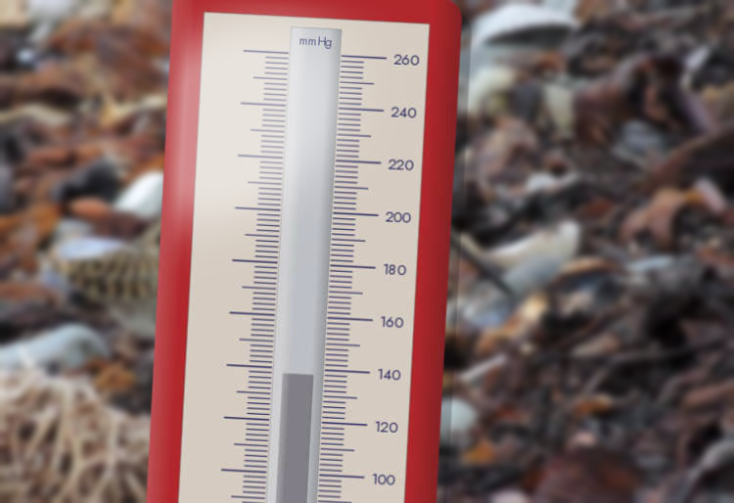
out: 138 mmHg
